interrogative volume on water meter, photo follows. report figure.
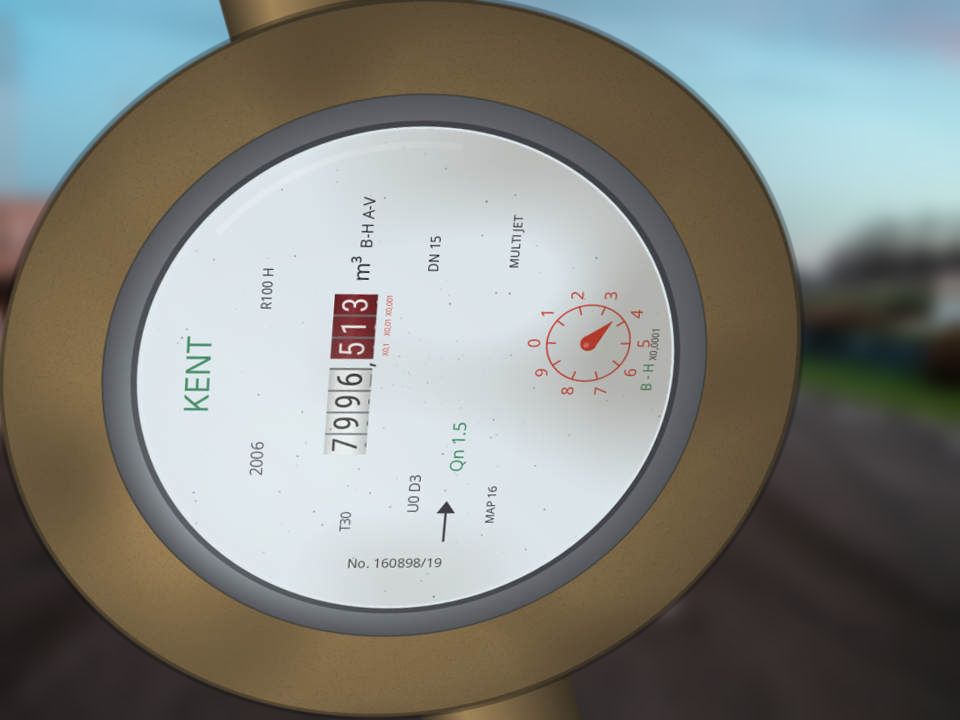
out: 7996.5133 m³
